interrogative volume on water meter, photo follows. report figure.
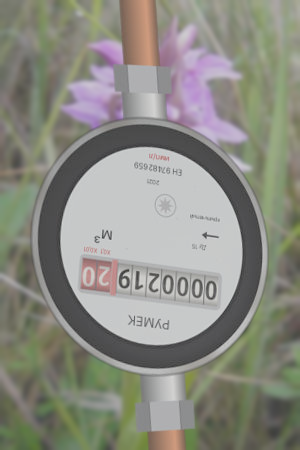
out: 219.20 m³
